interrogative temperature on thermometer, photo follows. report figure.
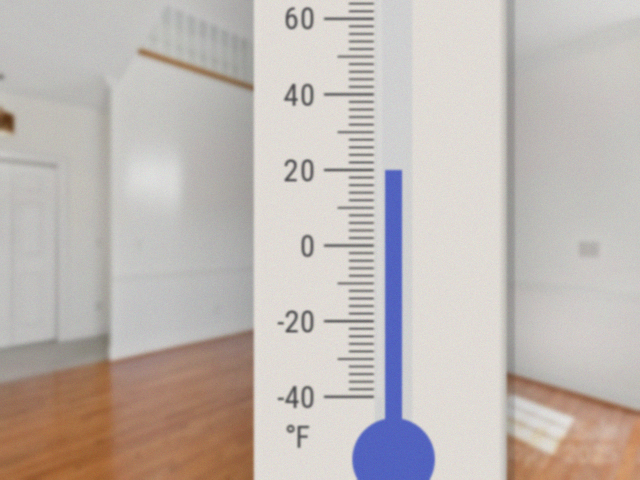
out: 20 °F
